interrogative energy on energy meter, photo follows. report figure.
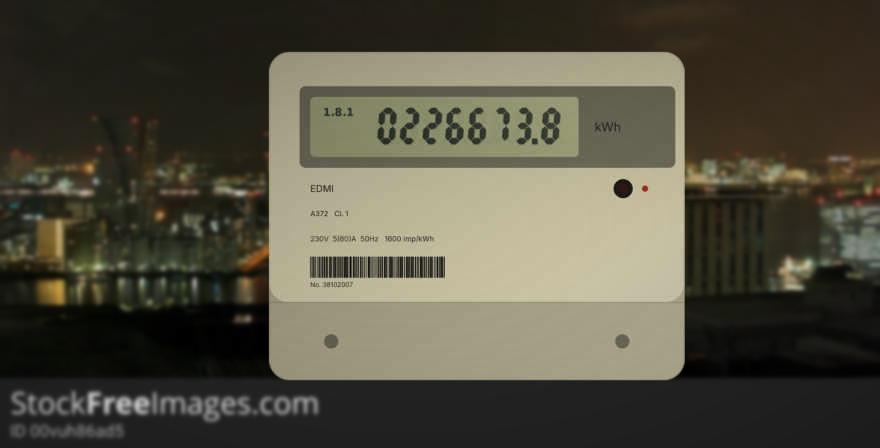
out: 226673.8 kWh
